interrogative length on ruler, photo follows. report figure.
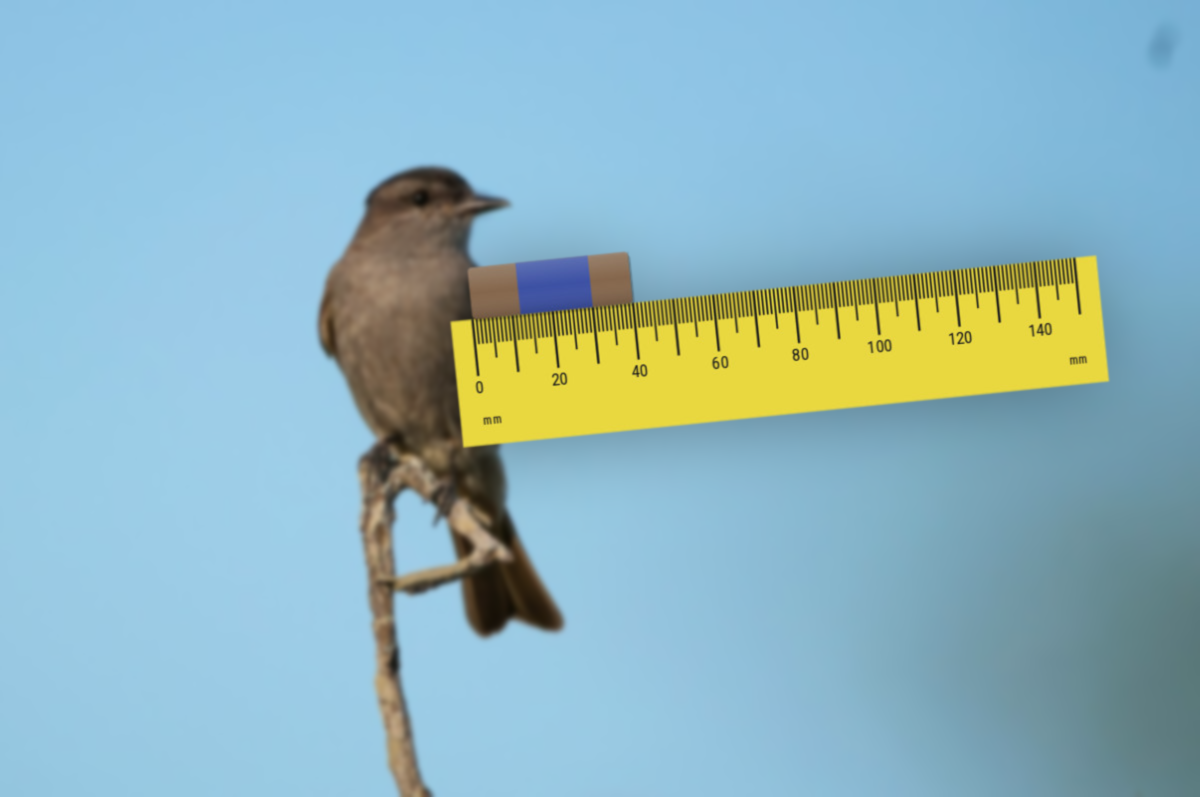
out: 40 mm
